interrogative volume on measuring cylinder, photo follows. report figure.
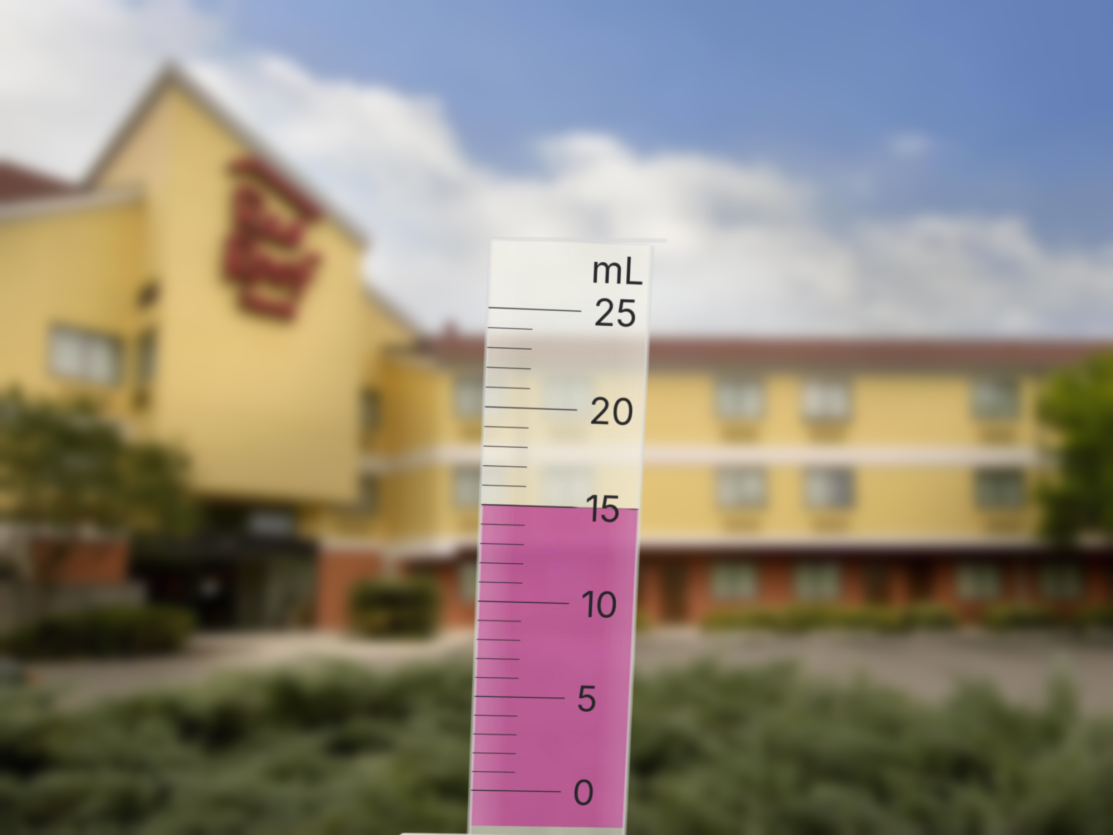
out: 15 mL
